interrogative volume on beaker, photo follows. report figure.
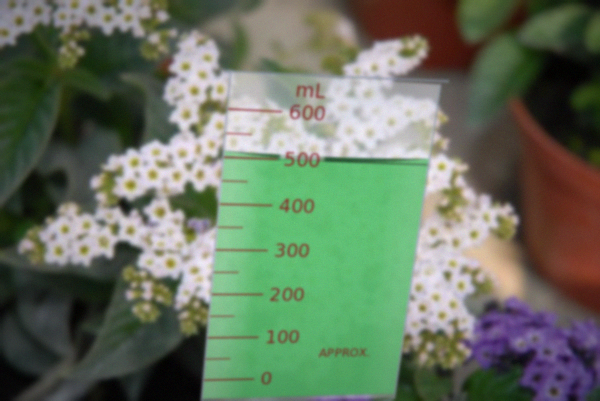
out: 500 mL
